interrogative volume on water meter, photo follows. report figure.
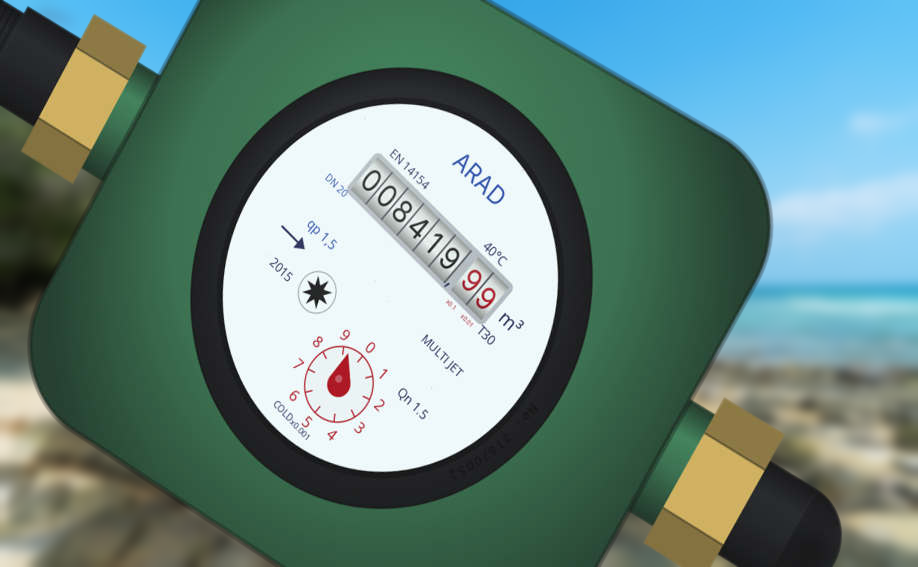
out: 8419.989 m³
